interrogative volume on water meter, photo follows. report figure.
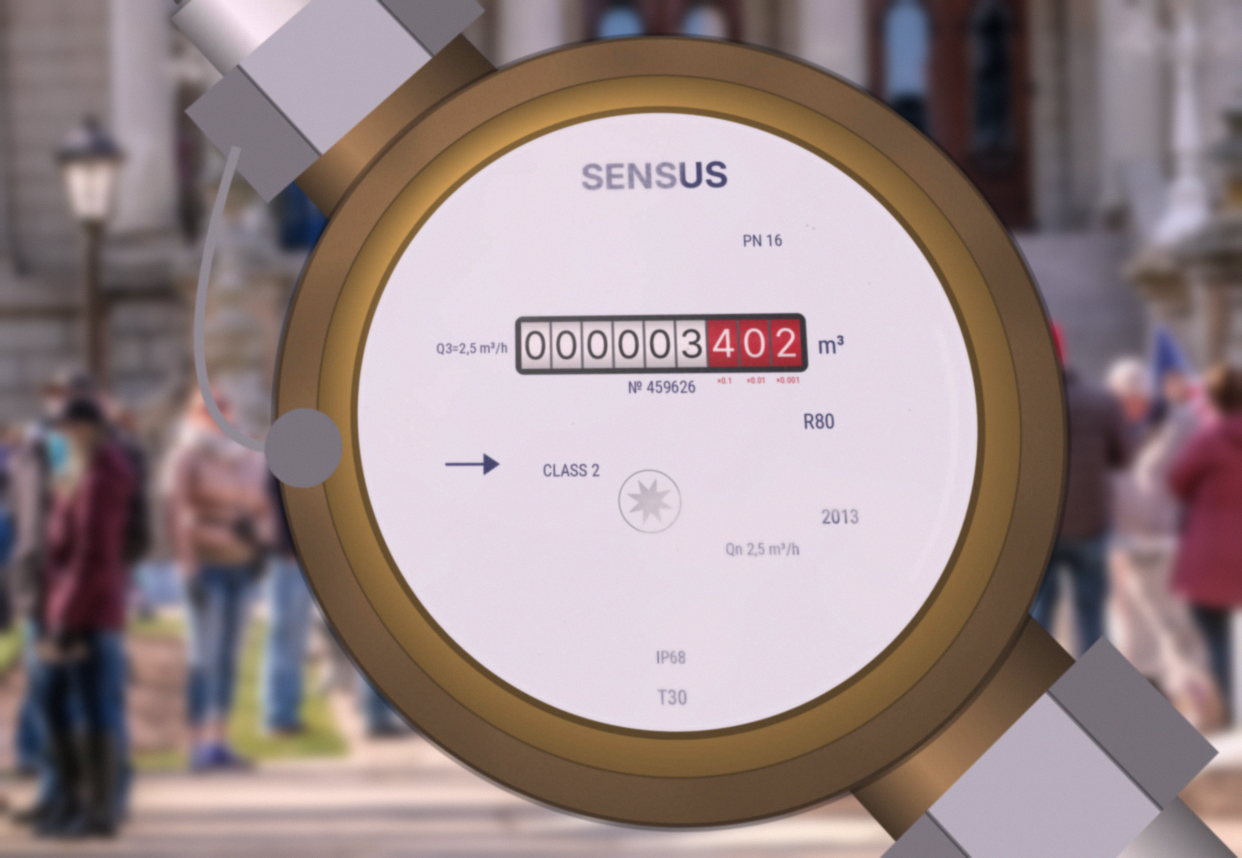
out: 3.402 m³
